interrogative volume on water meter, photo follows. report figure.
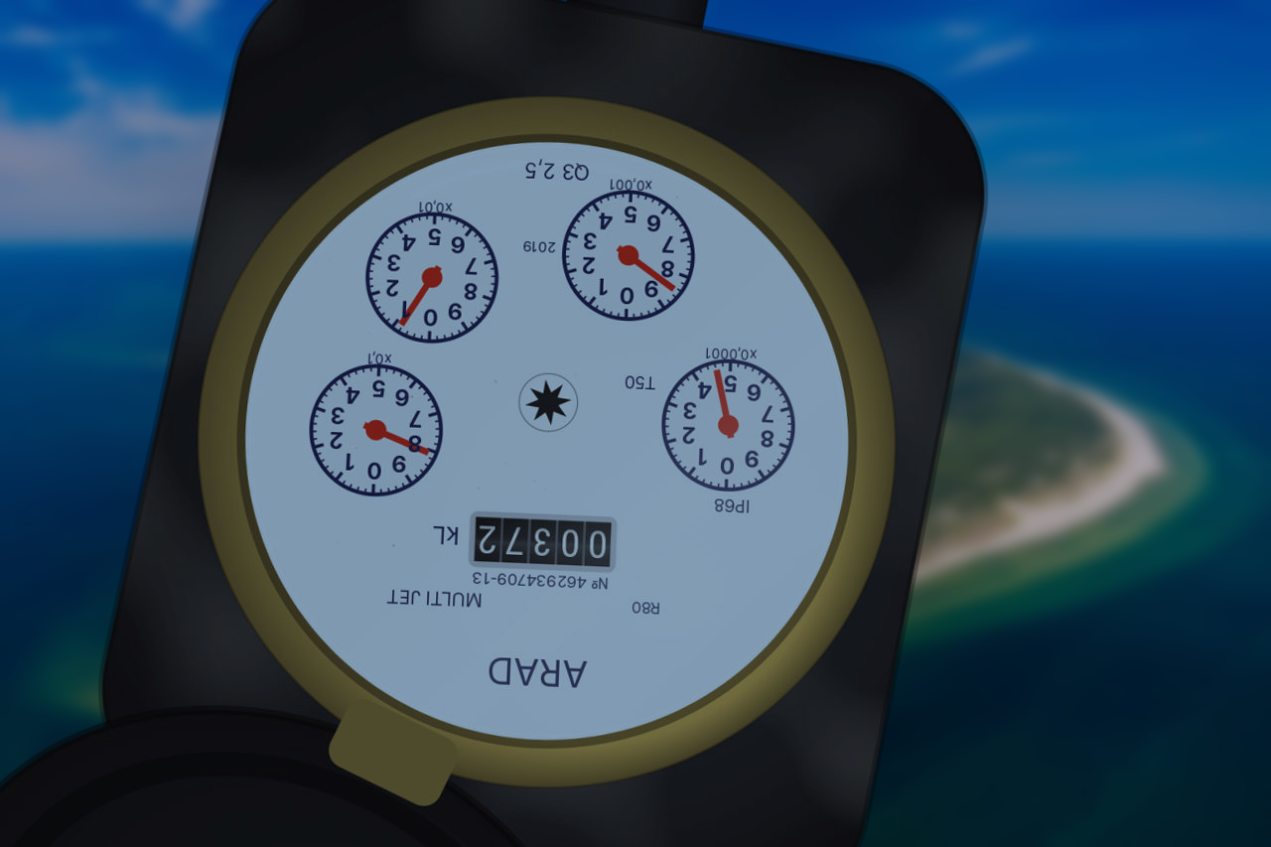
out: 372.8084 kL
